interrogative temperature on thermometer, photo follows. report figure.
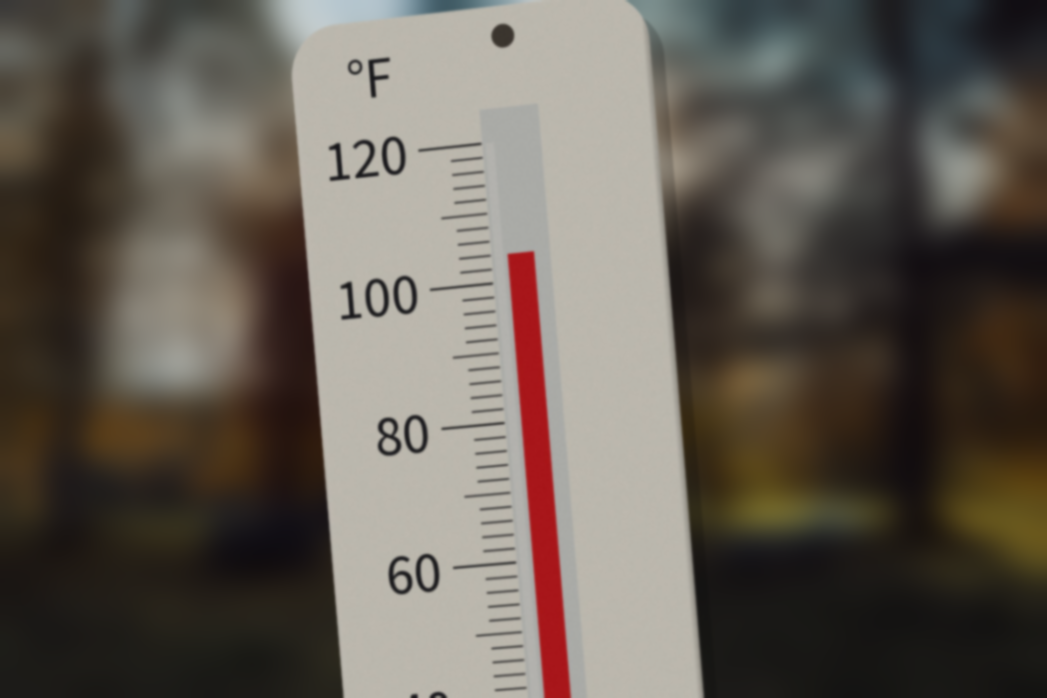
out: 104 °F
